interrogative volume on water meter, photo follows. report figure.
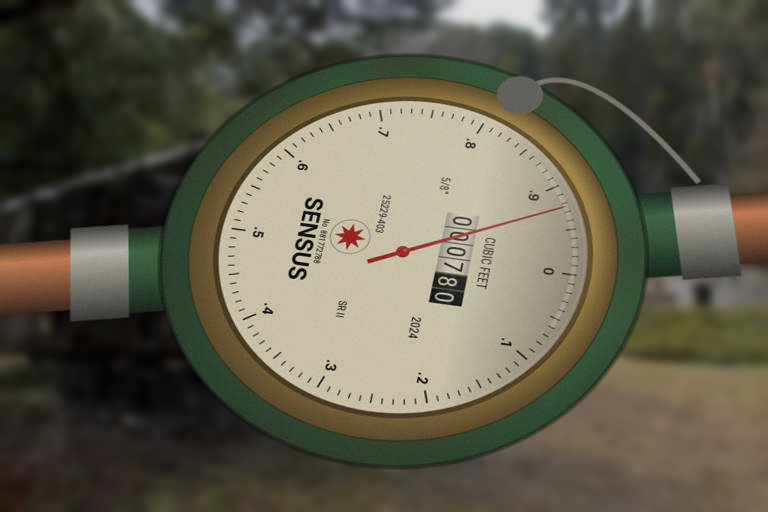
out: 779.92 ft³
